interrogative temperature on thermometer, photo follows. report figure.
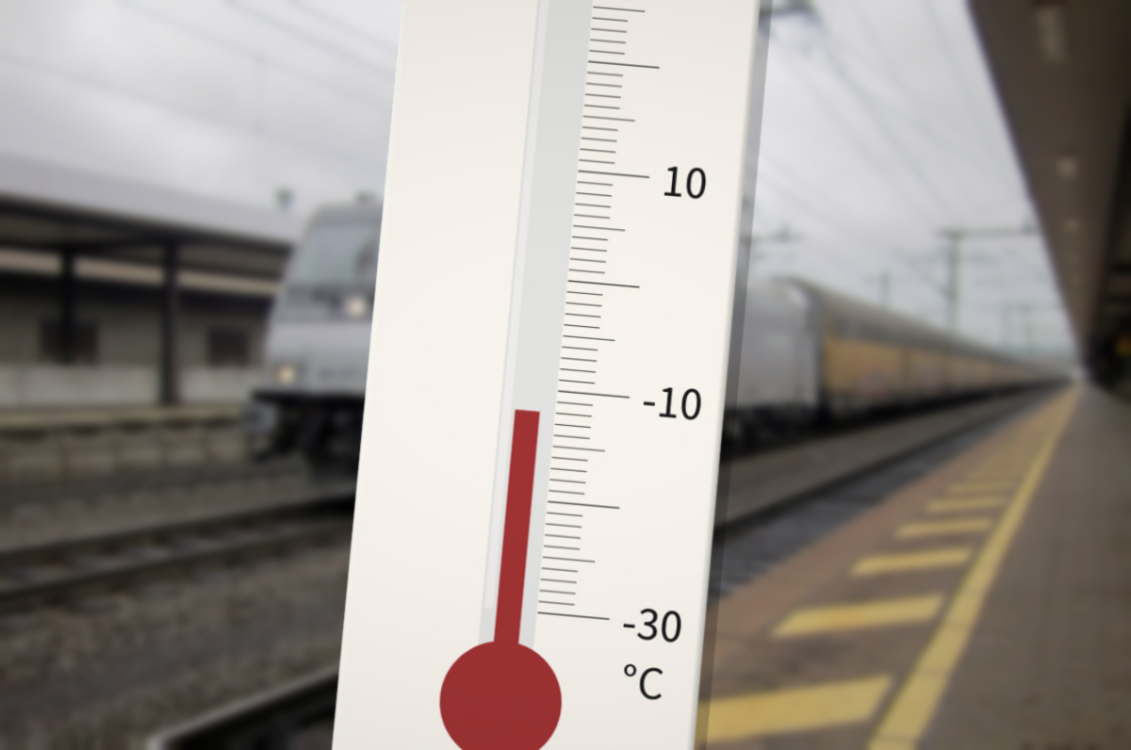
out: -12 °C
